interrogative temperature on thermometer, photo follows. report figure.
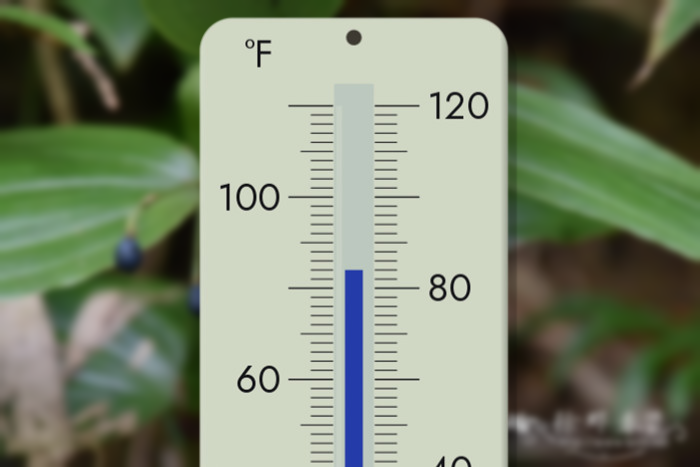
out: 84 °F
